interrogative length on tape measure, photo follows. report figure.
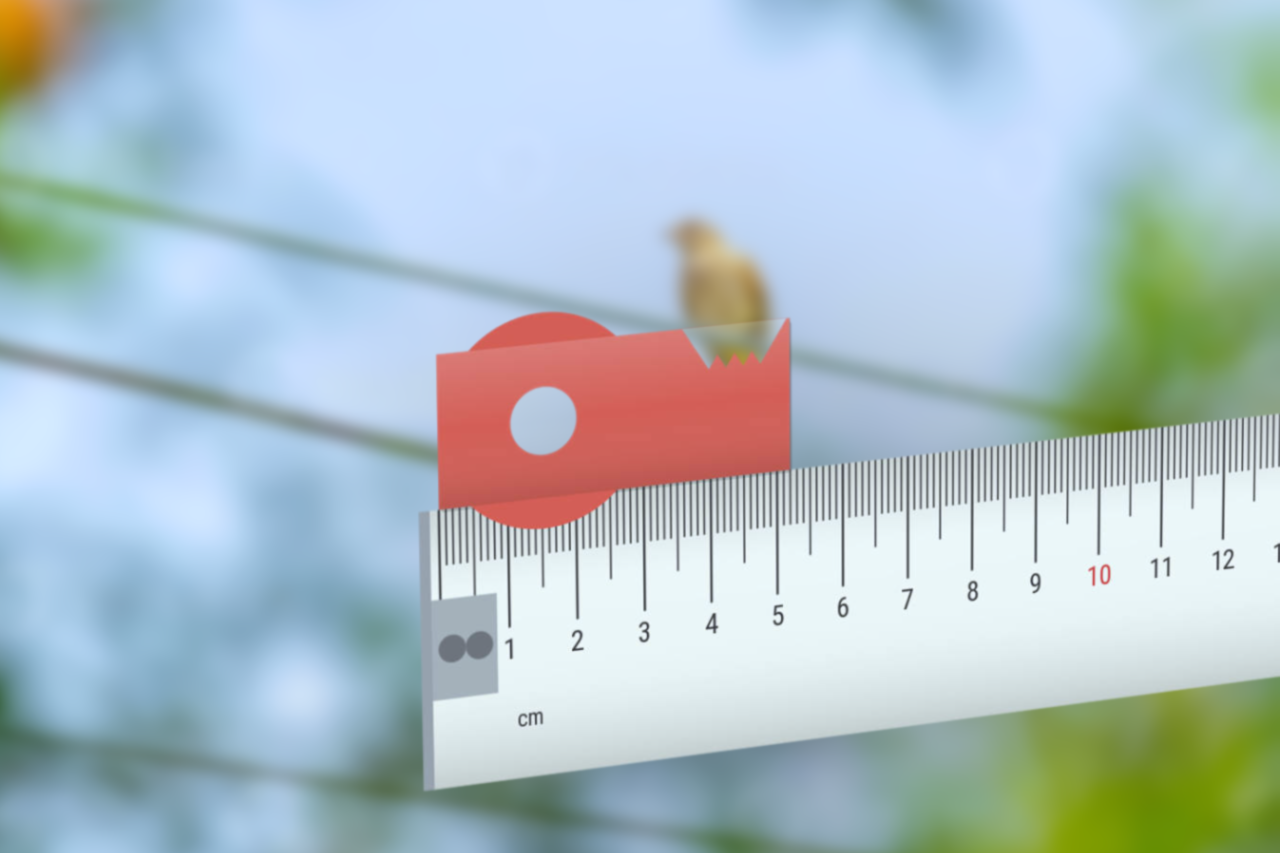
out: 5.2 cm
